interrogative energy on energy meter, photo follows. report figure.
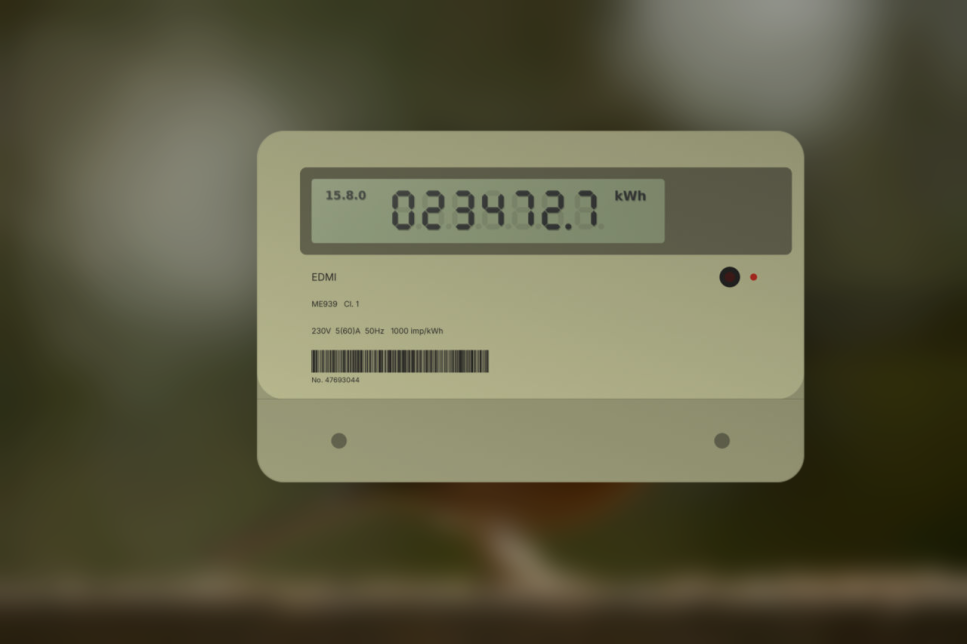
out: 23472.7 kWh
